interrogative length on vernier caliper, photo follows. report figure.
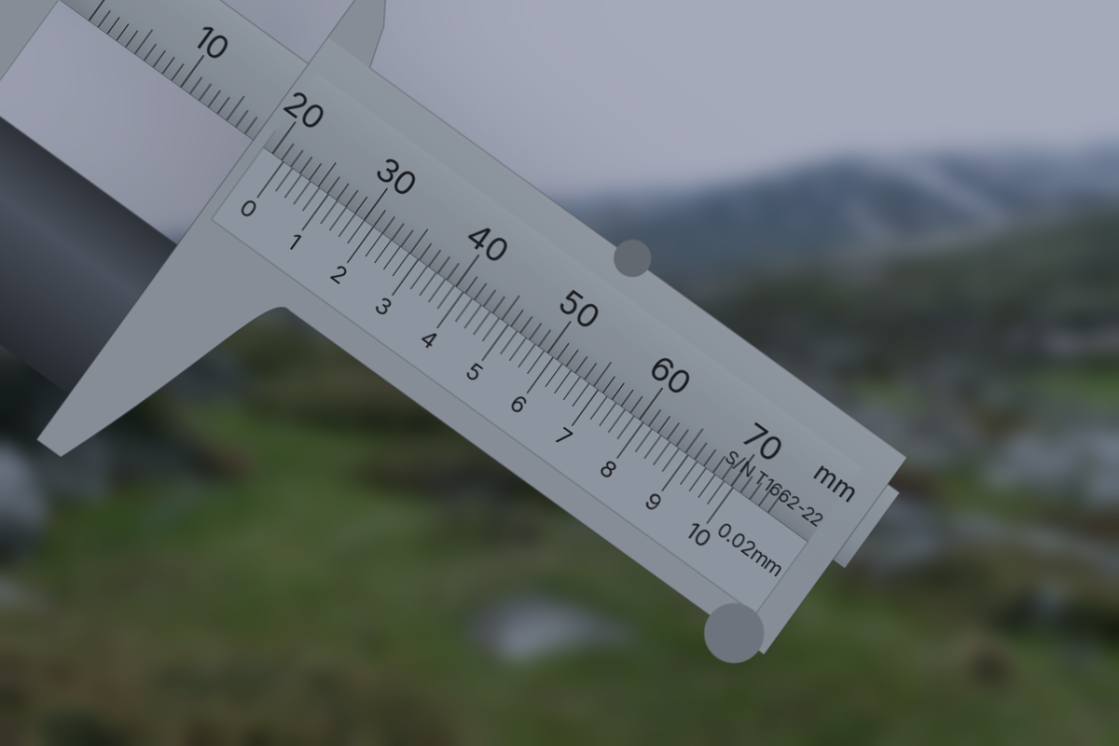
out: 21.2 mm
